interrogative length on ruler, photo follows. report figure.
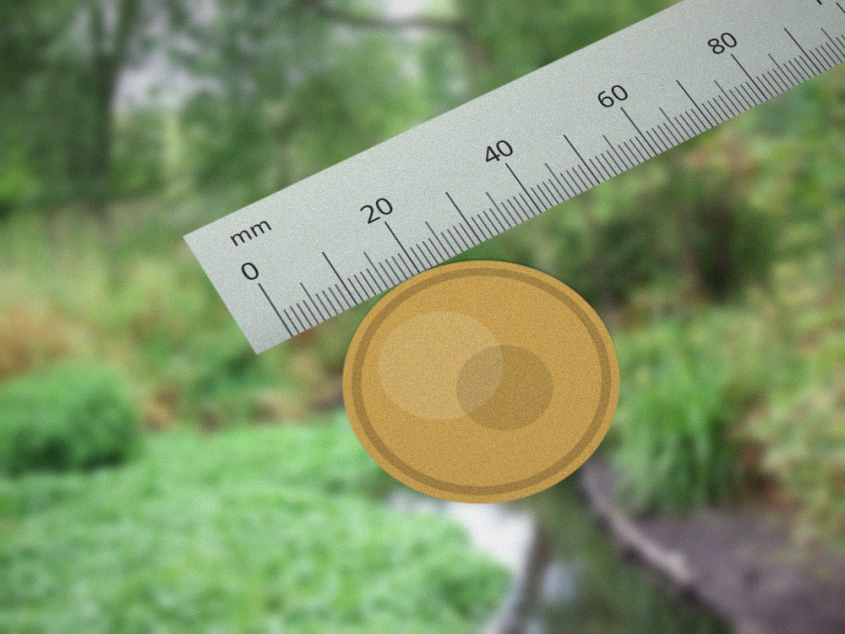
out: 38 mm
